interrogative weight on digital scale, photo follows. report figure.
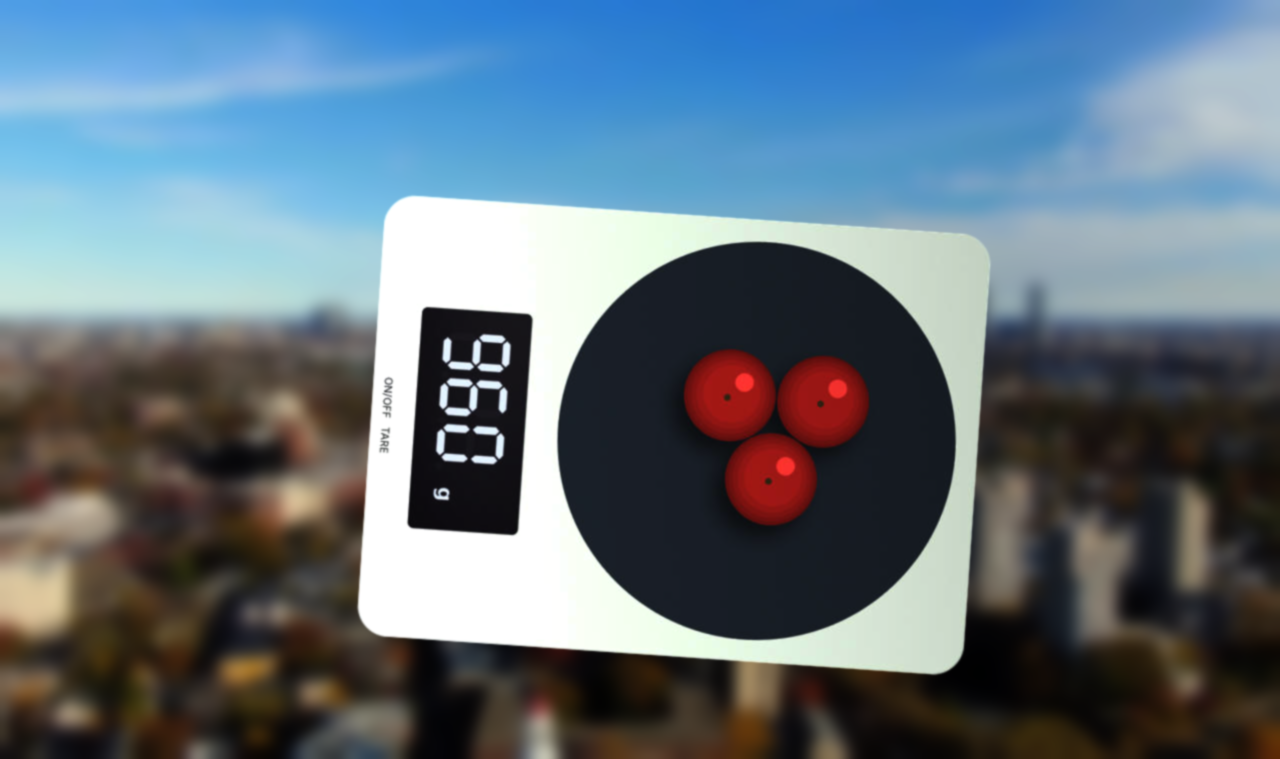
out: 960 g
